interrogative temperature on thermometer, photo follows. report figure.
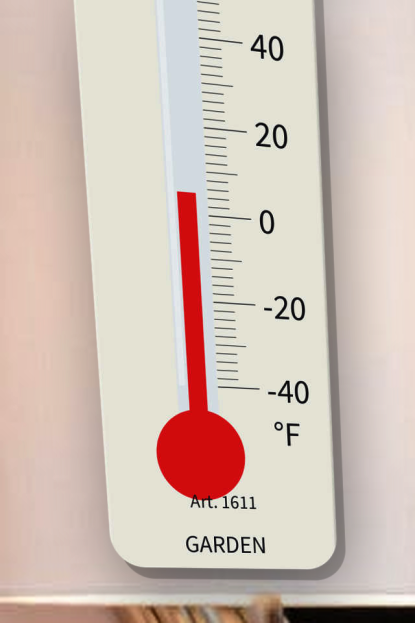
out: 5 °F
